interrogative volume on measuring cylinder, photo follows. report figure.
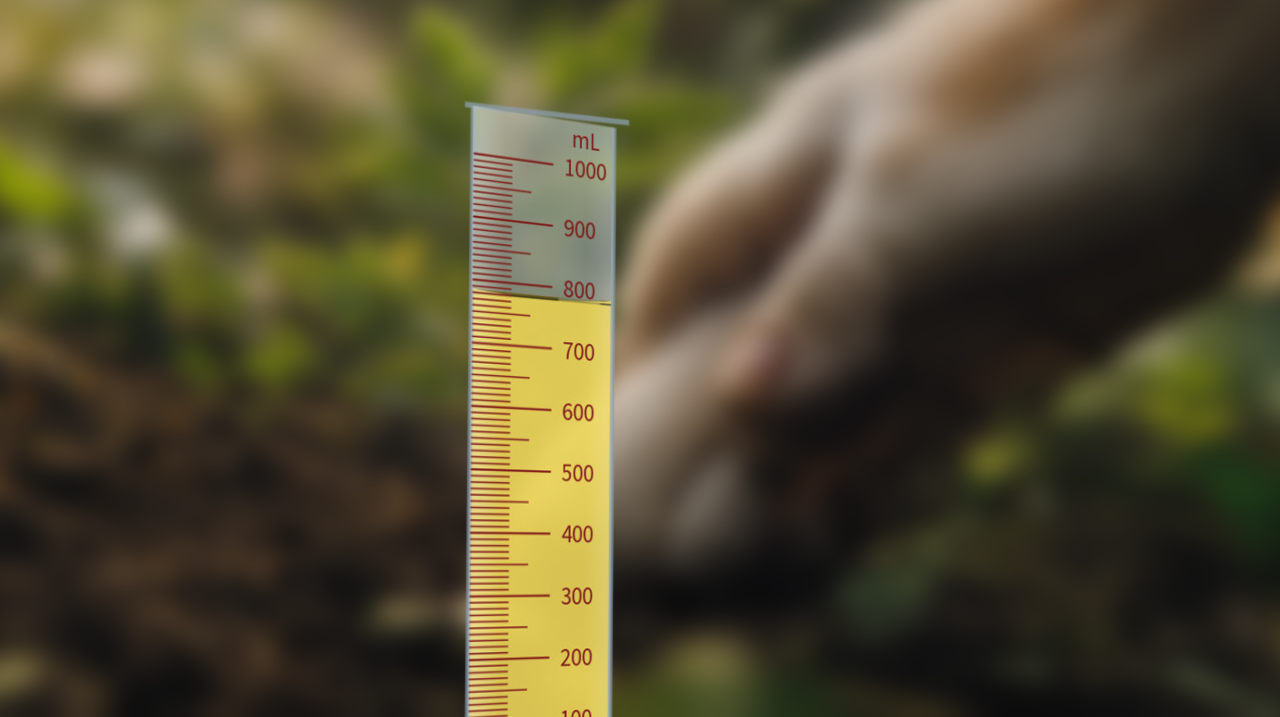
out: 780 mL
